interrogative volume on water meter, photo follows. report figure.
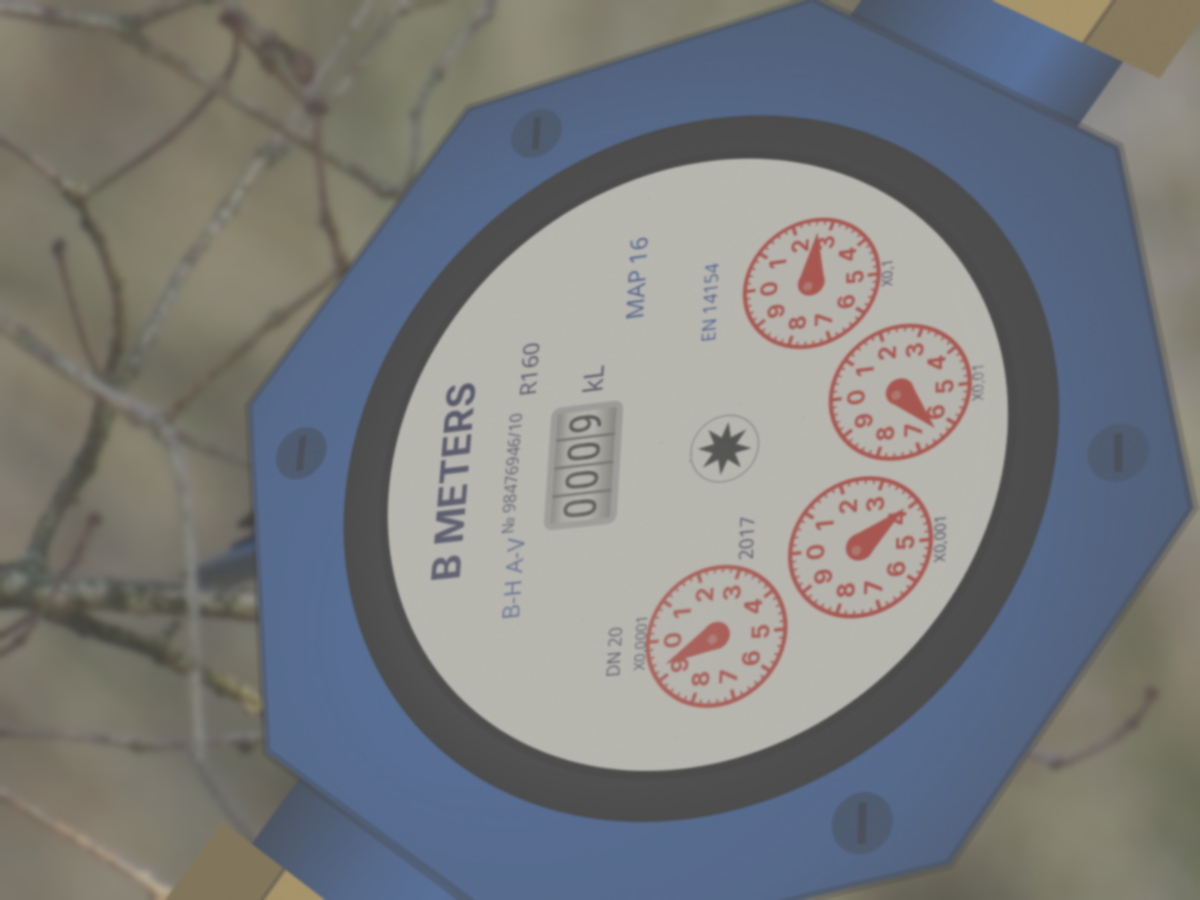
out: 9.2639 kL
